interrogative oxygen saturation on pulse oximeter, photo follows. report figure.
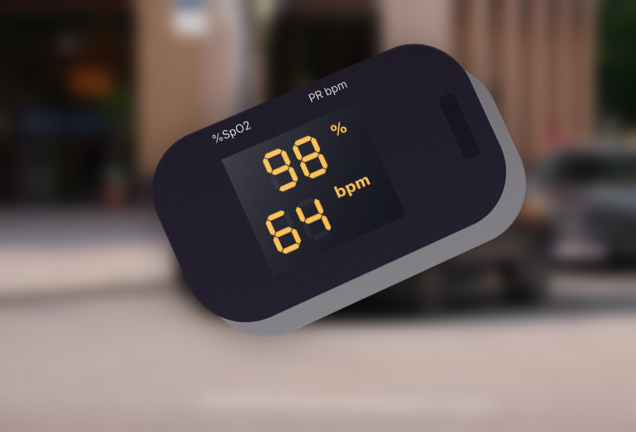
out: 98 %
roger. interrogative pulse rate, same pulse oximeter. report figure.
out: 64 bpm
